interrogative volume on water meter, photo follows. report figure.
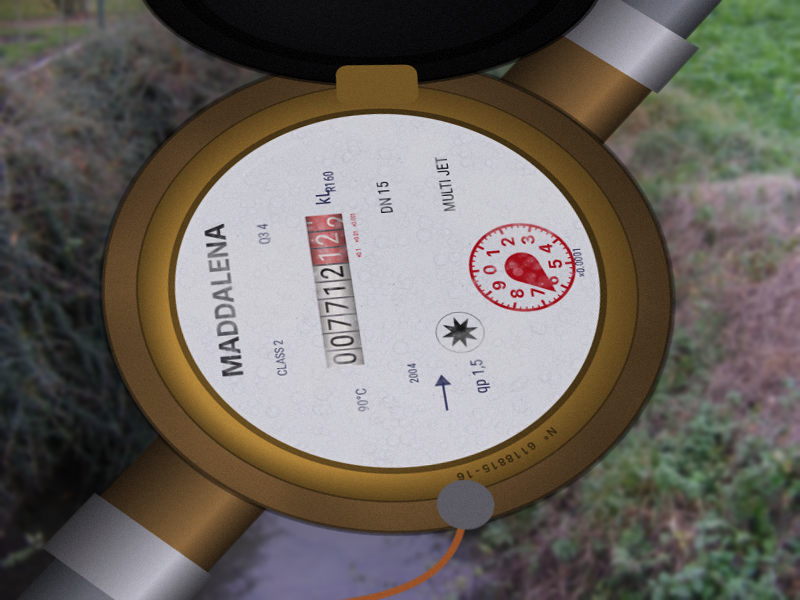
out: 7712.1216 kL
